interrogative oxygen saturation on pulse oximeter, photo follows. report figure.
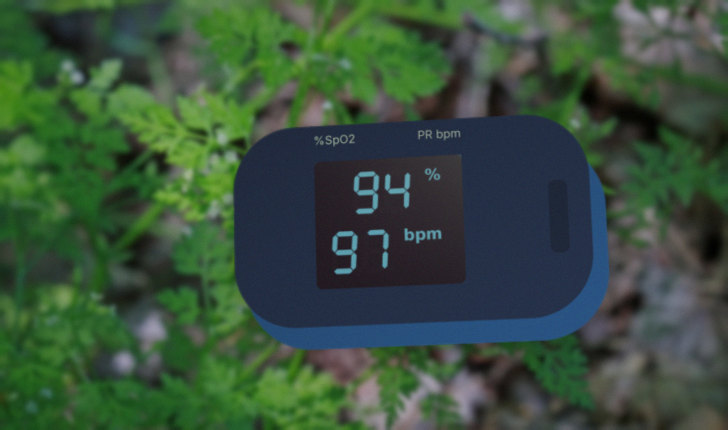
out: 94 %
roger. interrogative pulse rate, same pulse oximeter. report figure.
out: 97 bpm
